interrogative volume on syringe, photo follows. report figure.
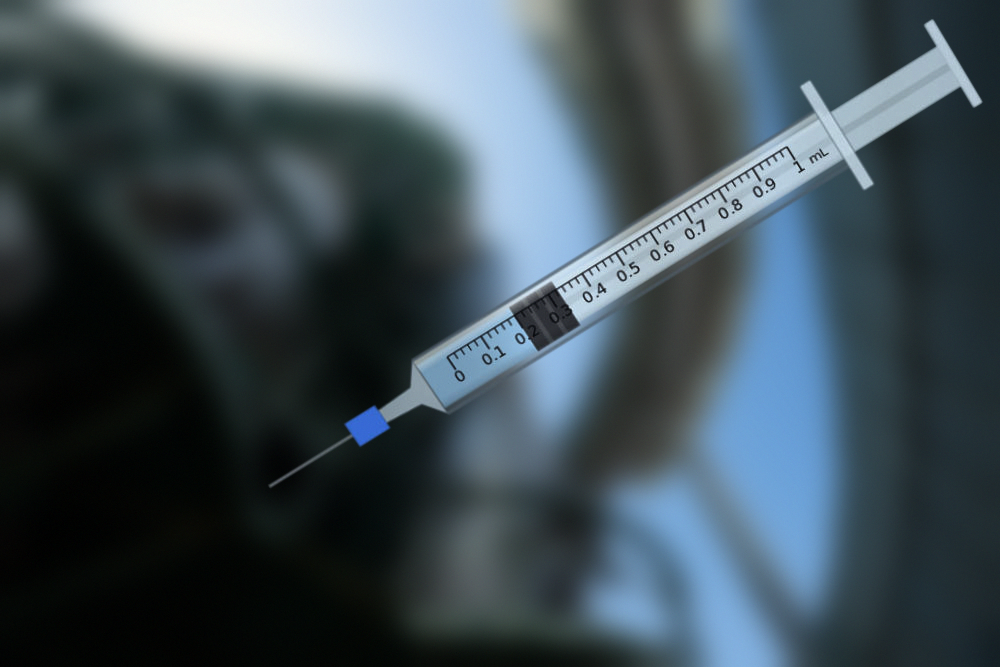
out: 0.2 mL
